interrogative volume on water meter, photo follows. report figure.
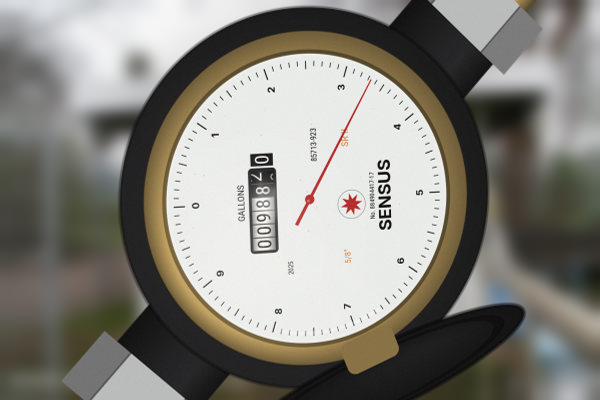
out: 98823.3 gal
